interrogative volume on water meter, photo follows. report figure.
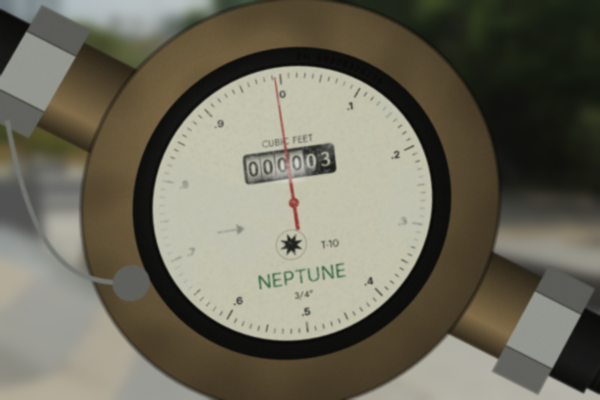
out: 2.99 ft³
